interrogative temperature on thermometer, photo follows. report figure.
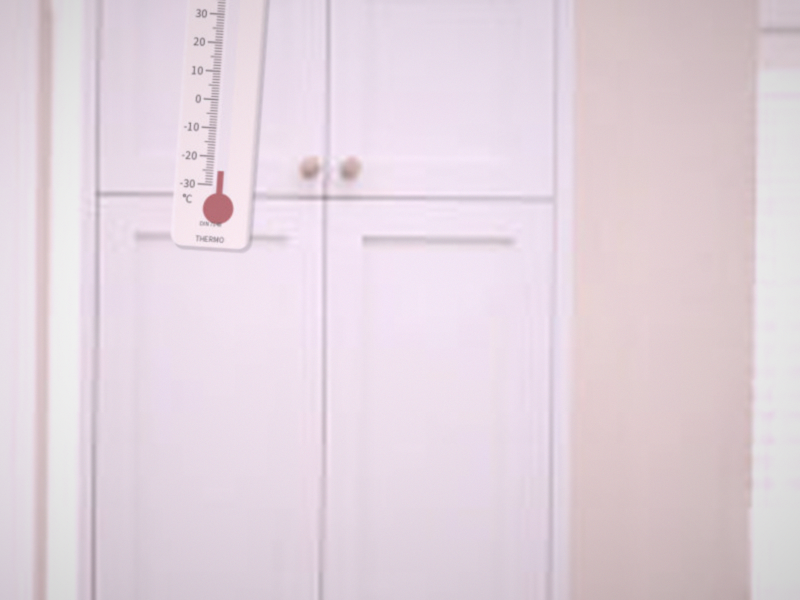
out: -25 °C
